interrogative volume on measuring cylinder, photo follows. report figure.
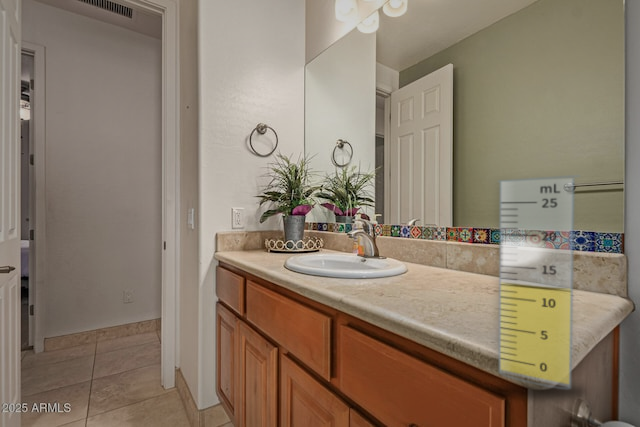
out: 12 mL
